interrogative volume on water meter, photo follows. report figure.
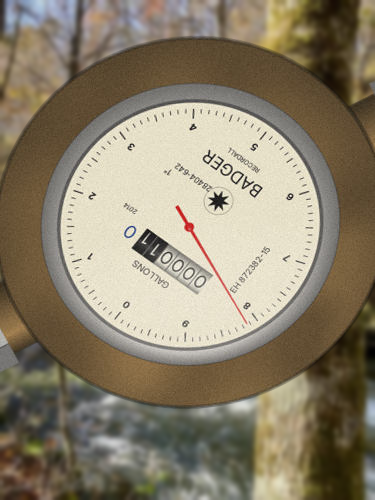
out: 108.1 gal
